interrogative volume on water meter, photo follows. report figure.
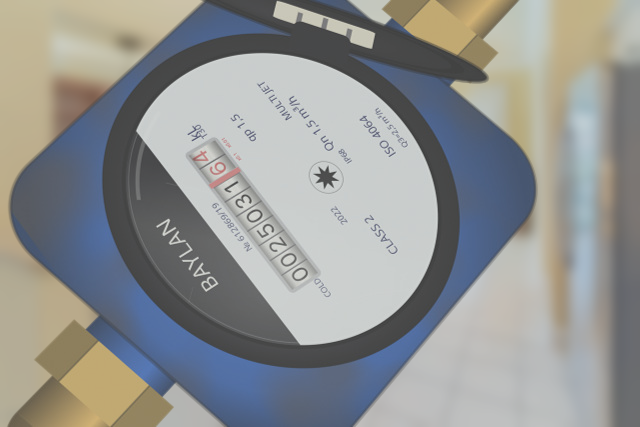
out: 25031.64 kL
